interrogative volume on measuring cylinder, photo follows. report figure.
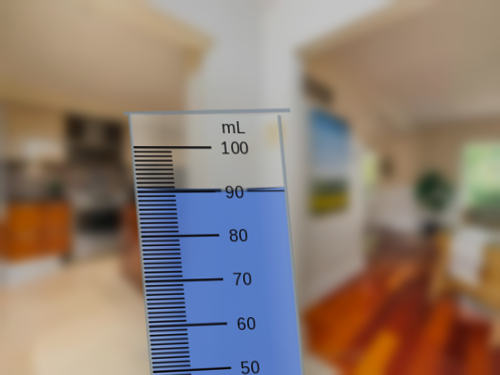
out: 90 mL
